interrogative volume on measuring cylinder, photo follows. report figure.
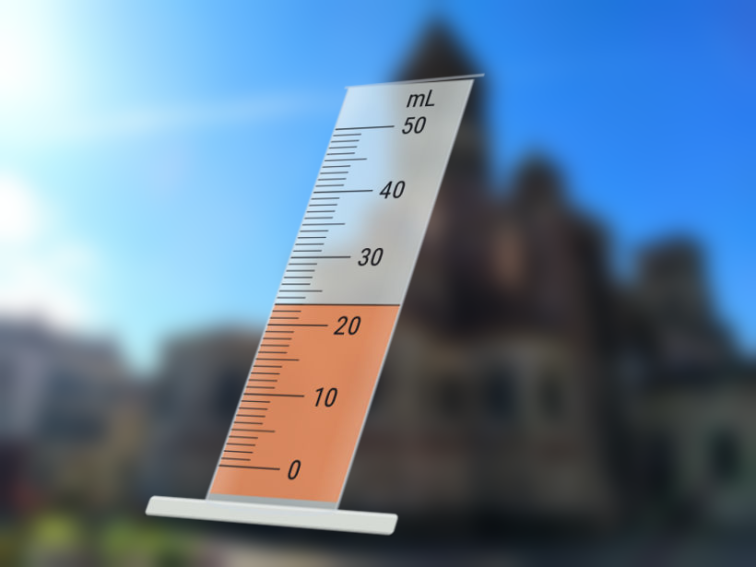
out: 23 mL
